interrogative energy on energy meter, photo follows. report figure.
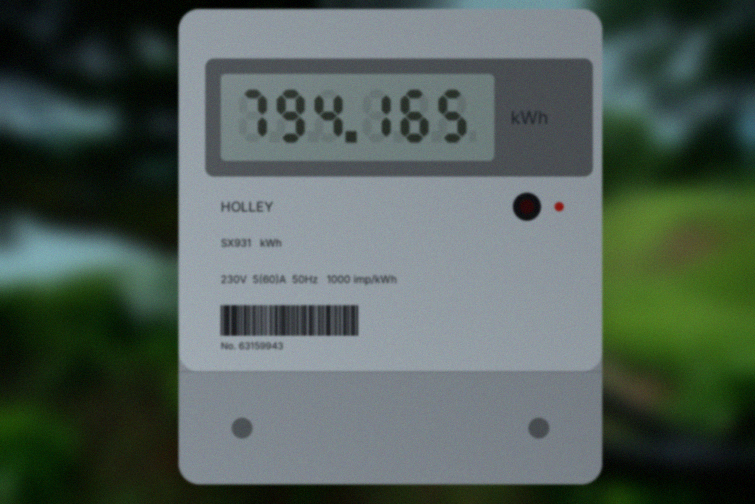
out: 794.165 kWh
